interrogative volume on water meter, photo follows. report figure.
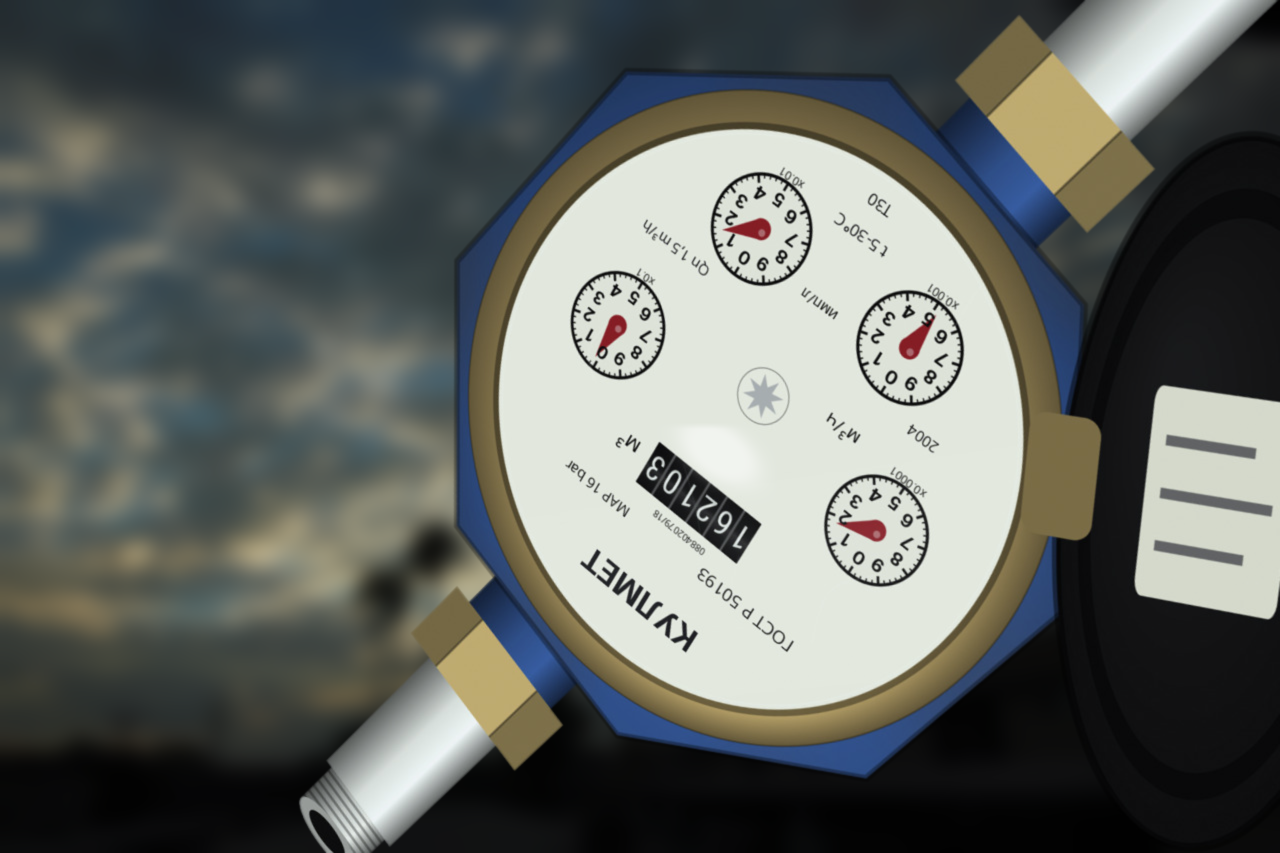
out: 162103.0151 m³
